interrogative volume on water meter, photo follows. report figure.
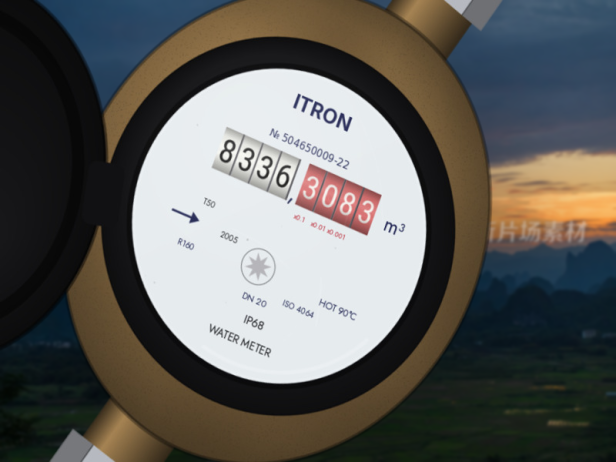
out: 8336.3083 m³
